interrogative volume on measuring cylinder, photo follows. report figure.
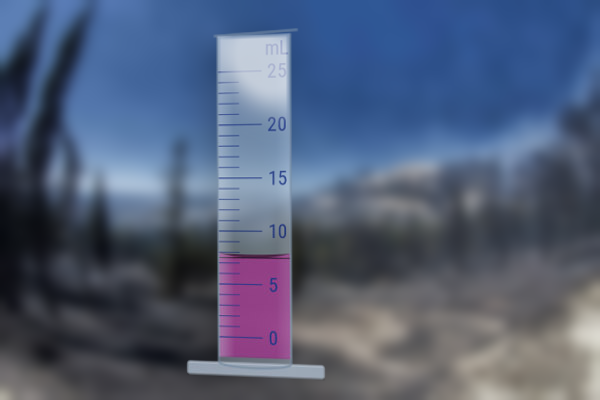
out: 7.5 mL
